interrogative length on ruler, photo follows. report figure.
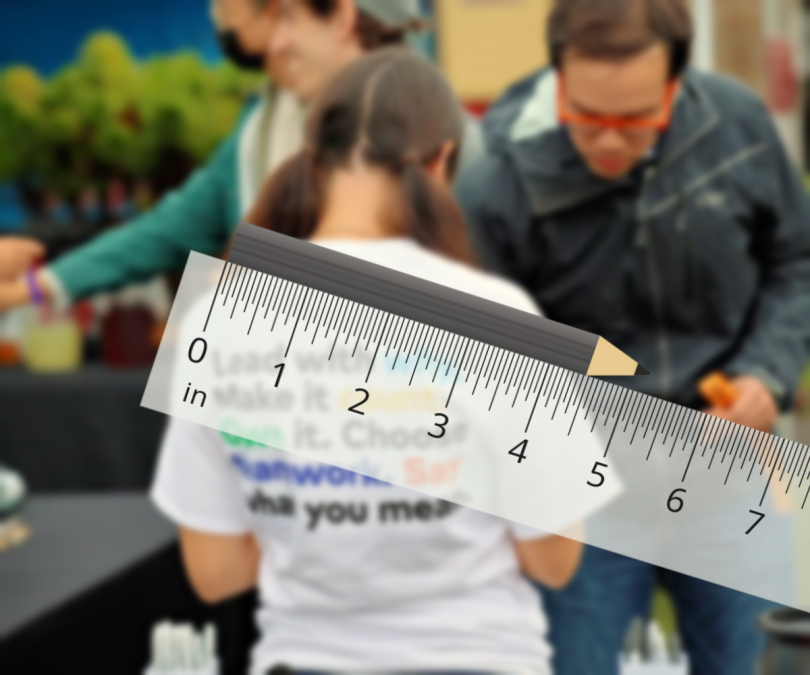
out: 5.1875 in
